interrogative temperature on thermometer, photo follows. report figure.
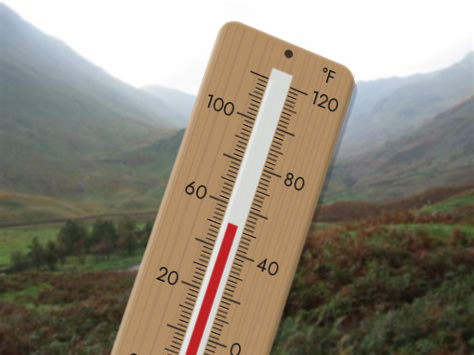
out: 52 °F
